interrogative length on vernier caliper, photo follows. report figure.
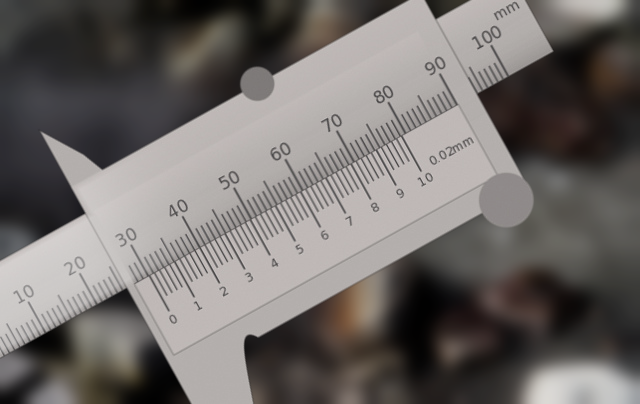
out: 30.2 mm
